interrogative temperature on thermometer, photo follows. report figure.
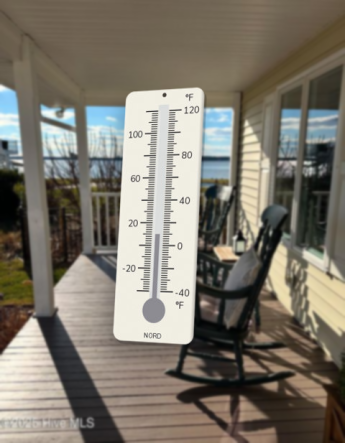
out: 10 °F
